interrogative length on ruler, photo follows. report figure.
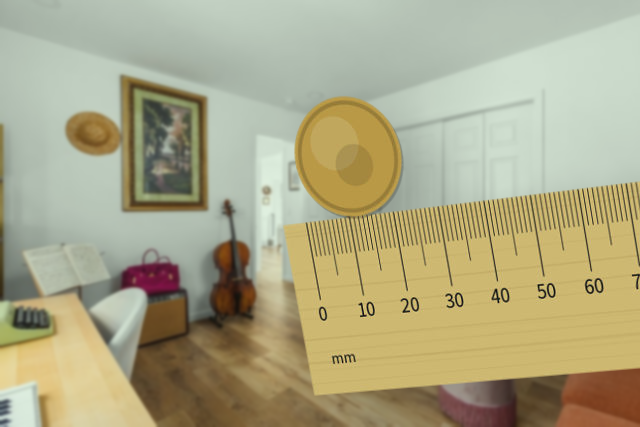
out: 24 mm
